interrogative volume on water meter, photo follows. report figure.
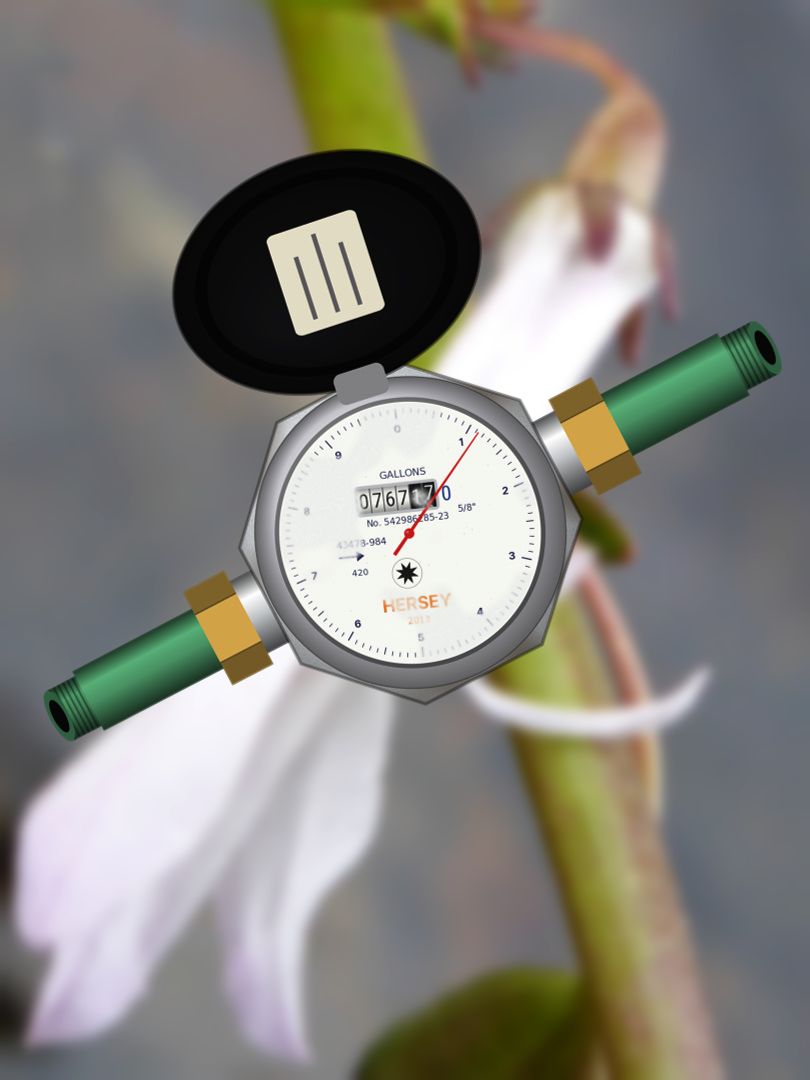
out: 767171.1 gal
